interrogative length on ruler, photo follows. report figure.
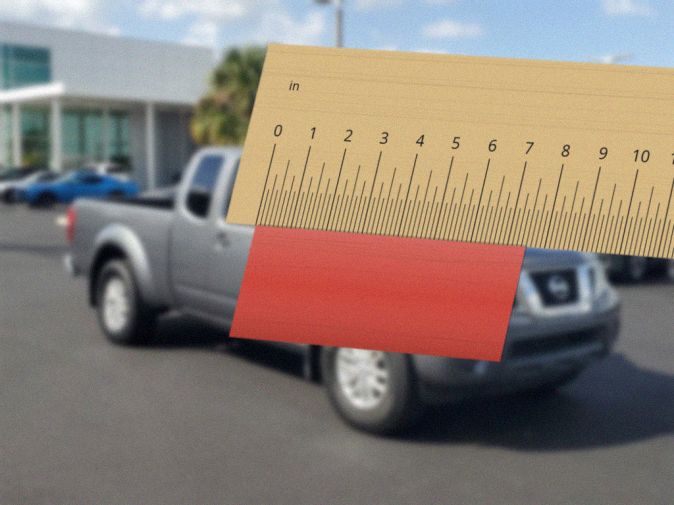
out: 7.5 in
